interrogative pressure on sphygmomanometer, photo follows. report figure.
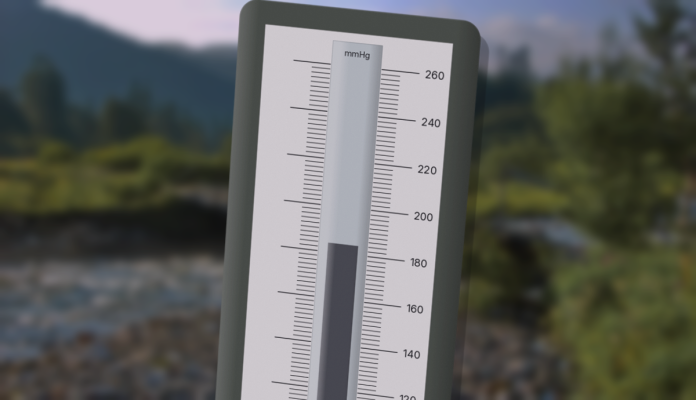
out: 184 mmHg
